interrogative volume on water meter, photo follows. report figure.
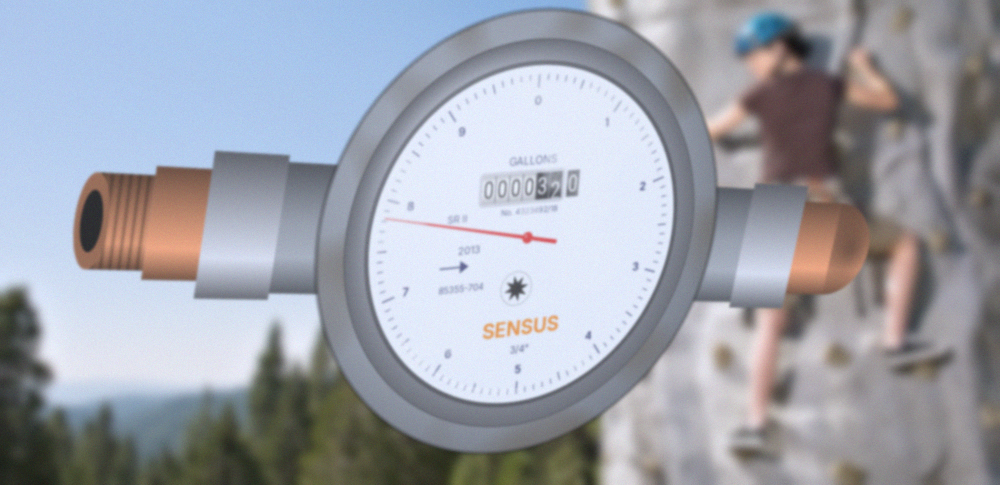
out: 317.8 gal
